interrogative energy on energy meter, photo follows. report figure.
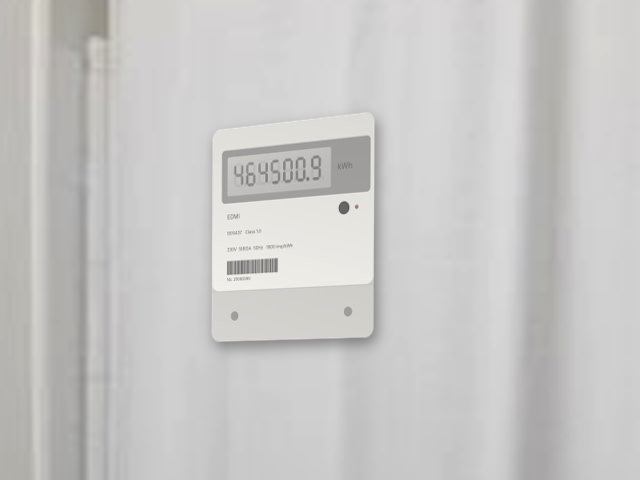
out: 464500.9 kWh
